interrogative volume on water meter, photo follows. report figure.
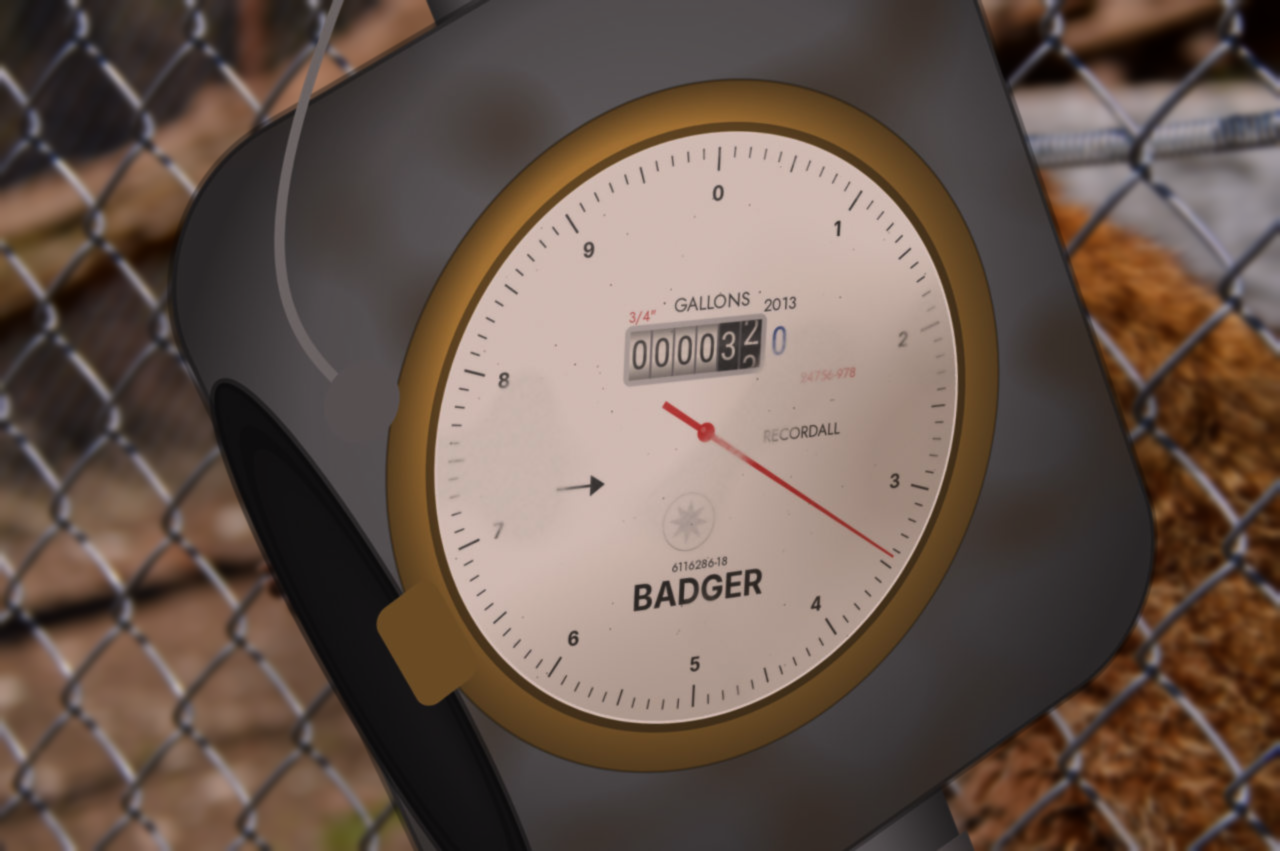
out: 323.4 gal
